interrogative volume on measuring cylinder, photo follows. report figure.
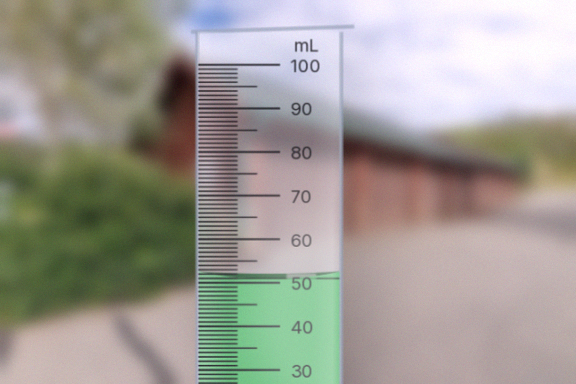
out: 51 mL
